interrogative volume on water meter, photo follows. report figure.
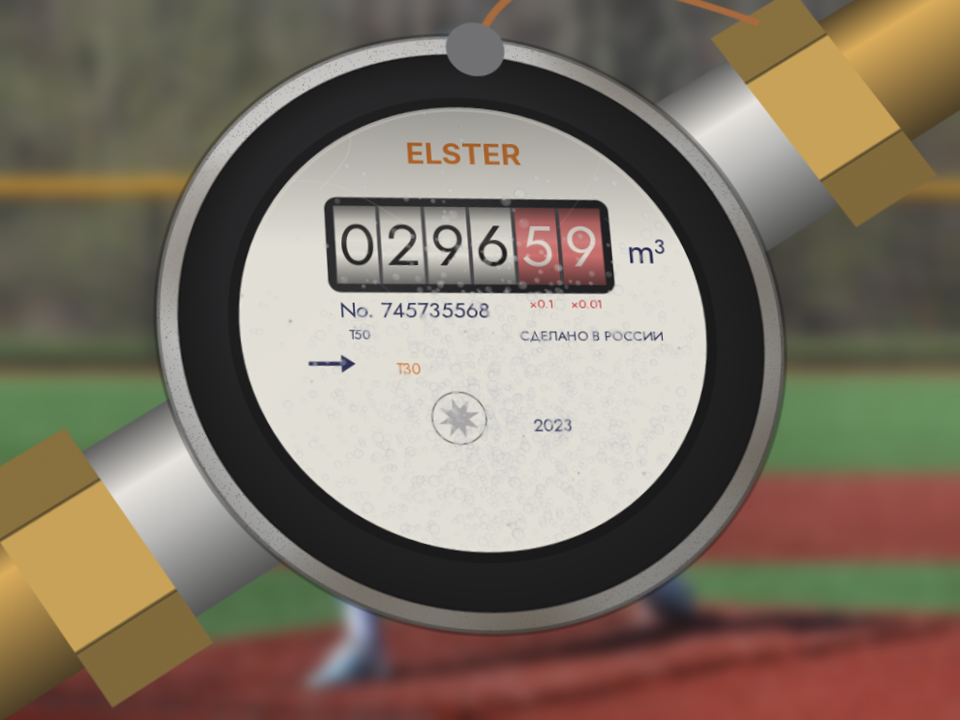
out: 296.59 m³
